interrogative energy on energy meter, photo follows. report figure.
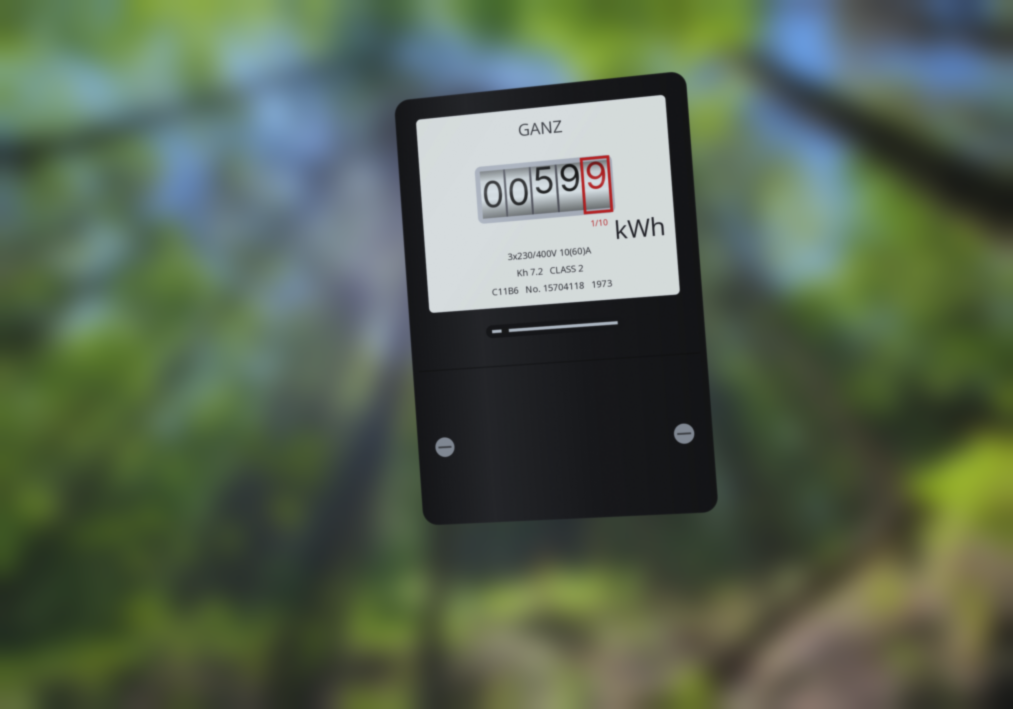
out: 59.9 kWh
